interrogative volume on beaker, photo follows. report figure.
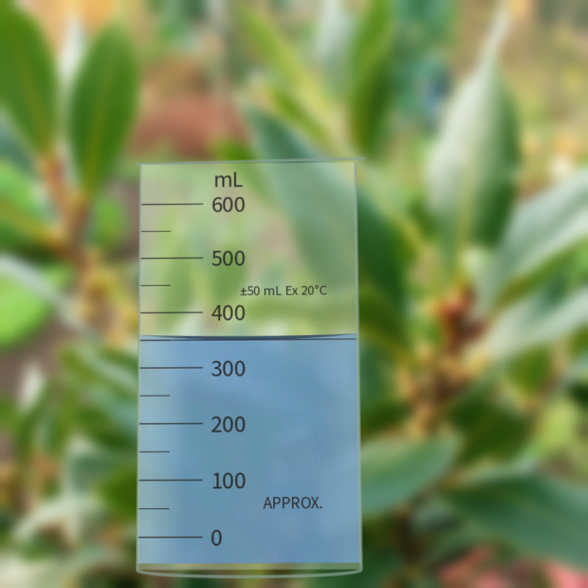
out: 350 mL
